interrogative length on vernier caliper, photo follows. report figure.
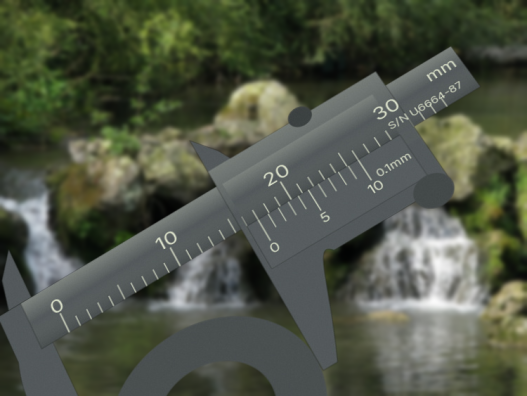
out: 17.0 mm
